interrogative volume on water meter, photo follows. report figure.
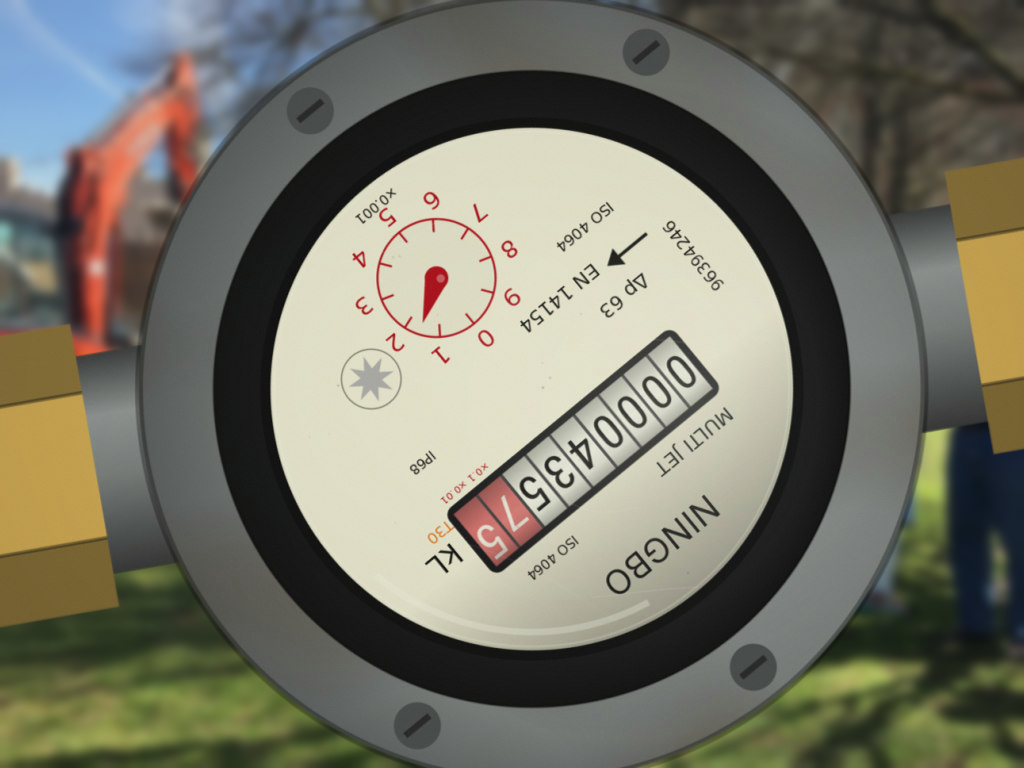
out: 435.751 kL
